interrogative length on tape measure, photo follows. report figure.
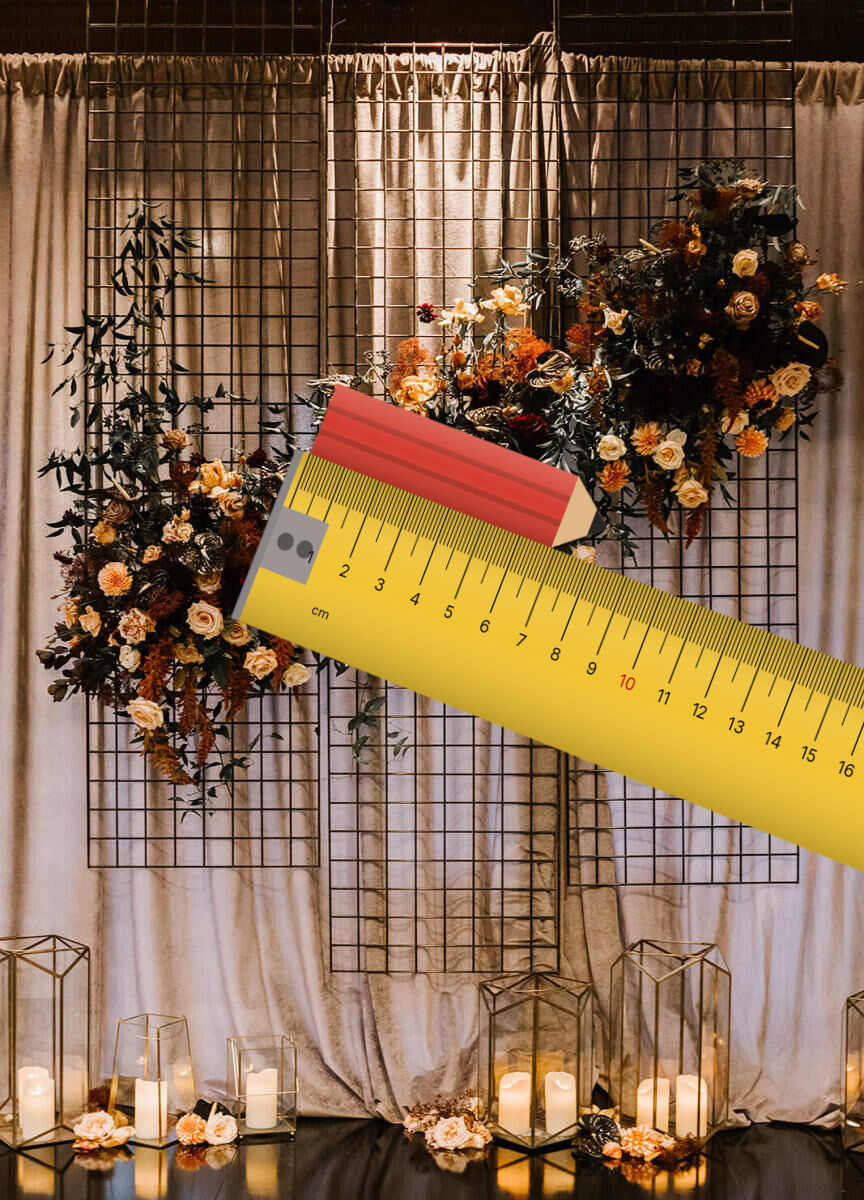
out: 8 cm
